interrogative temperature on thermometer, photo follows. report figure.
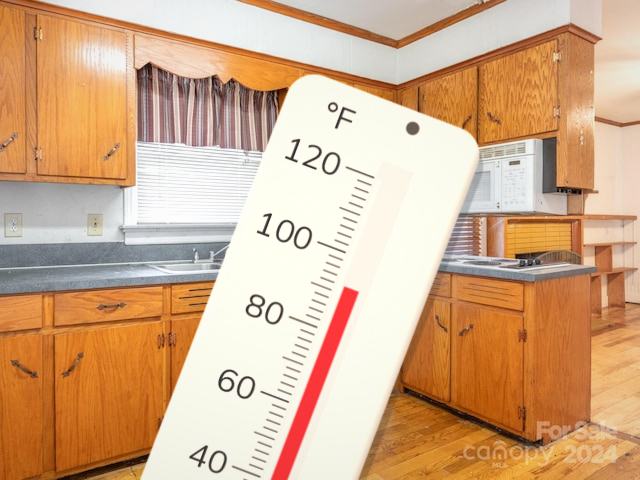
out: 92 °F
